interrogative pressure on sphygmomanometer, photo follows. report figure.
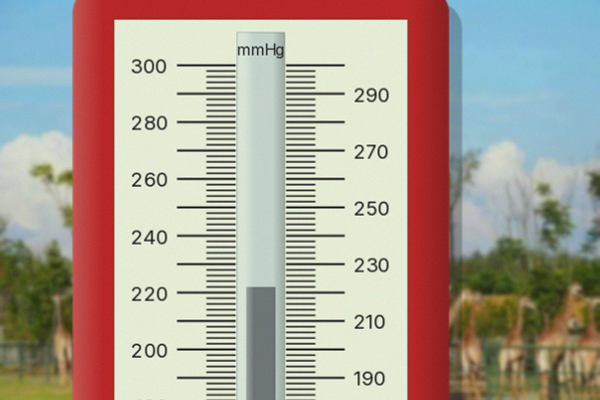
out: 222 mmHg
